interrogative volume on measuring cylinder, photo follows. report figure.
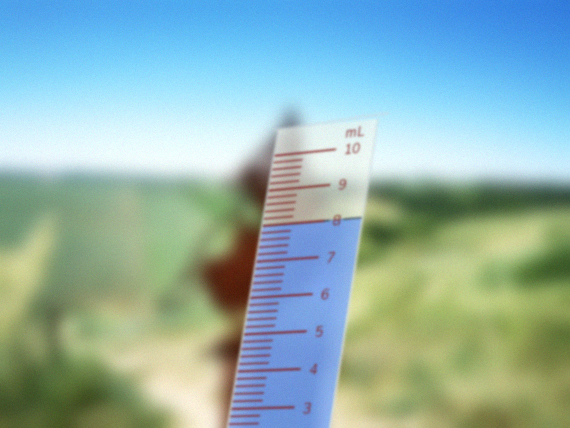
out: 8 mL
